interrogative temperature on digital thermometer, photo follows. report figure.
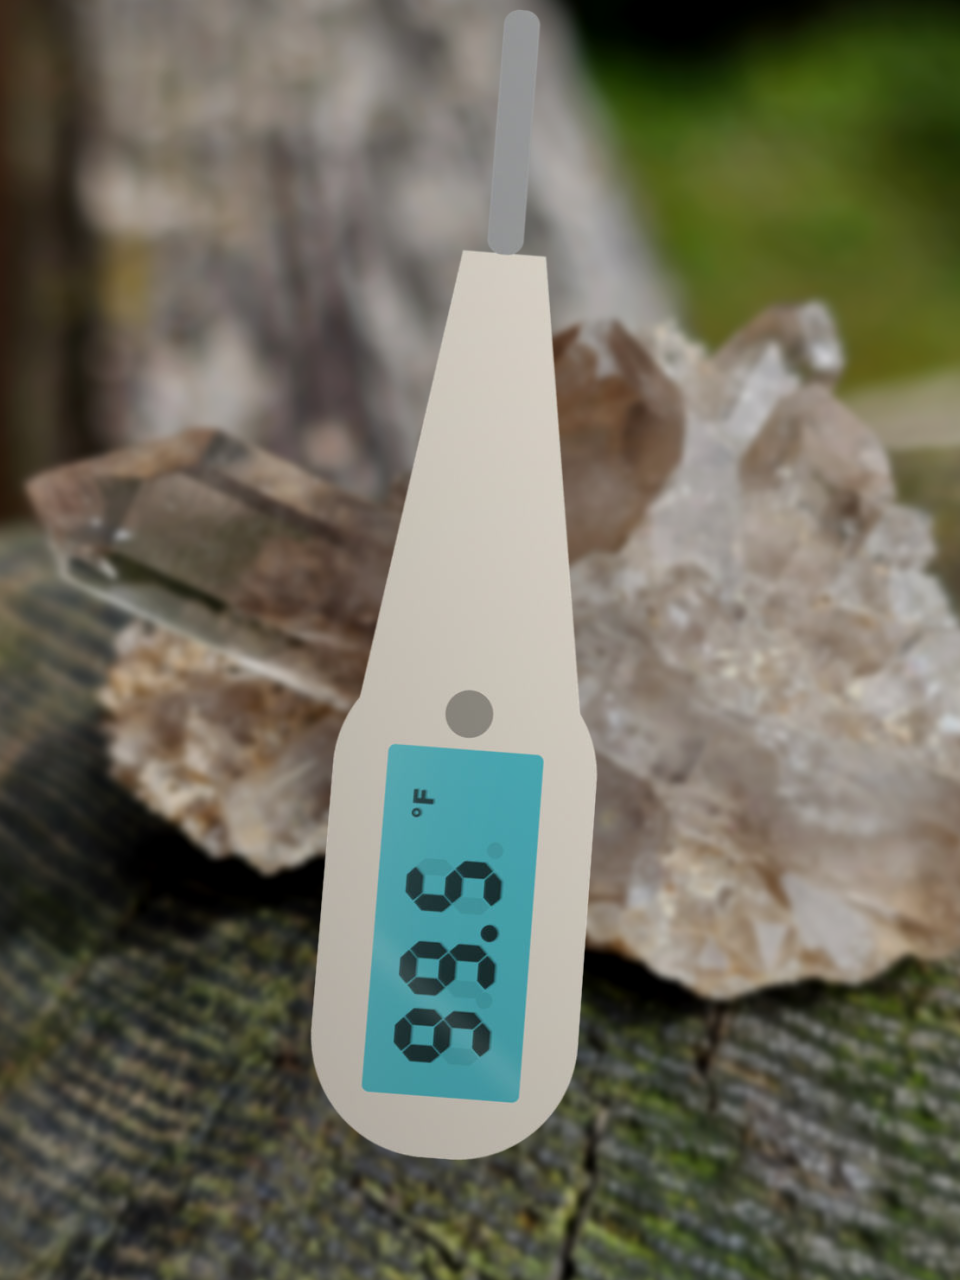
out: 99.5 °F
